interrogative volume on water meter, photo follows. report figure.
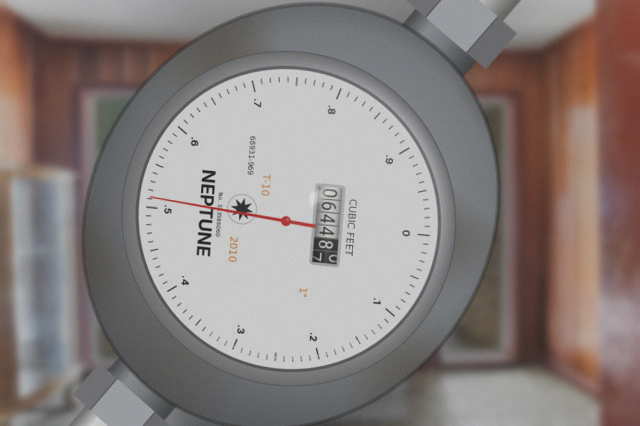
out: 64486.51 ft³
